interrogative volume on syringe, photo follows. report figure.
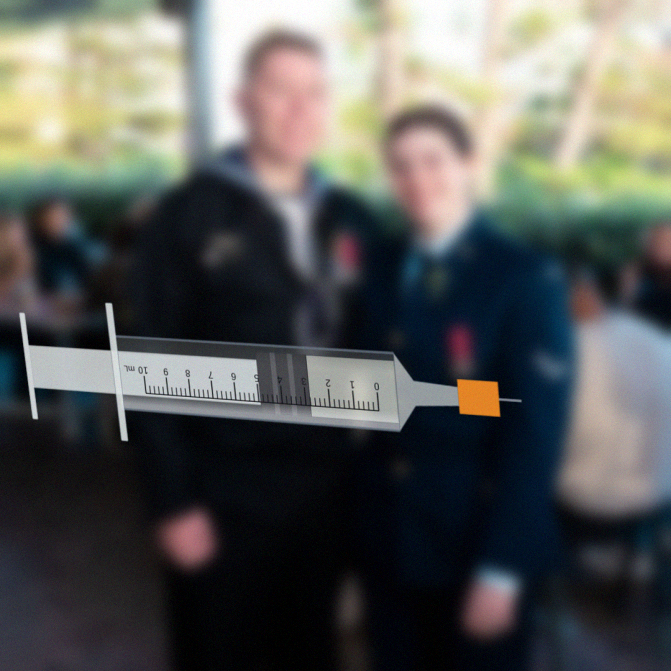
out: 2.8 mL
